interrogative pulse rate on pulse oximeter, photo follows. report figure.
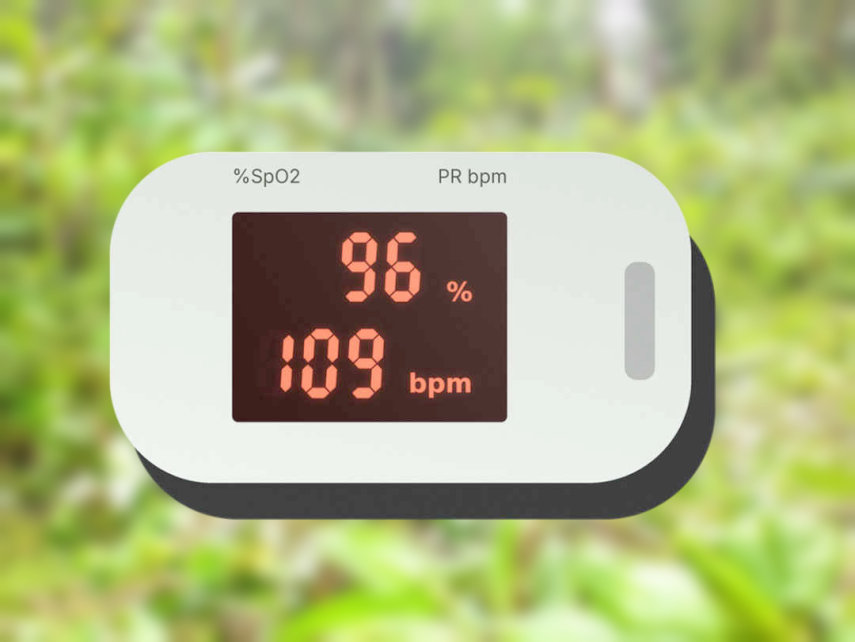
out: 109 bpm
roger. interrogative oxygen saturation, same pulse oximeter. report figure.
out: 96 %
